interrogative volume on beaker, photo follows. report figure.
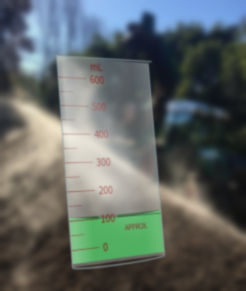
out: 100 mL
